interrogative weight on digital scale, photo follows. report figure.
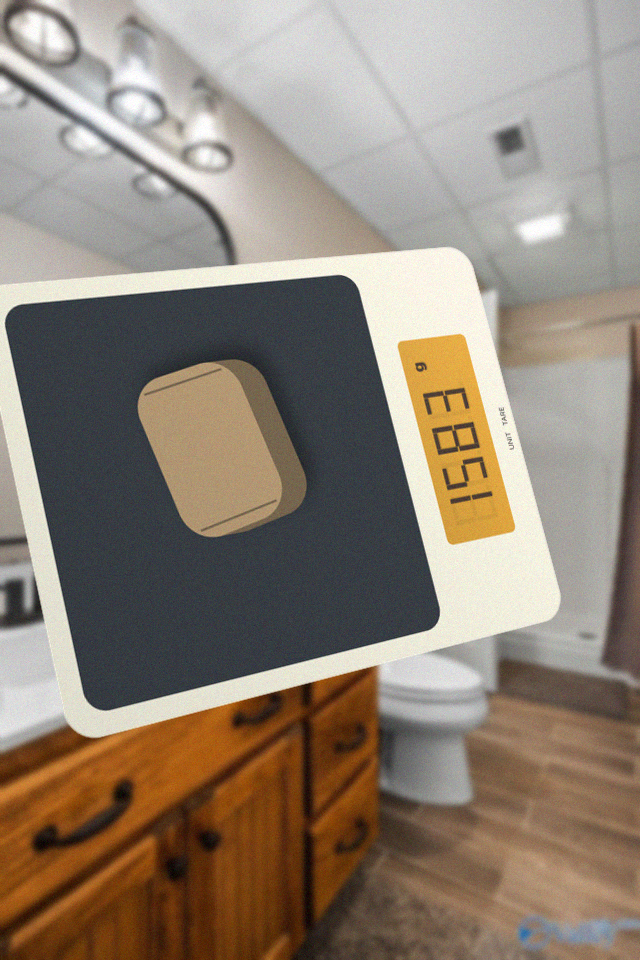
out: 1583 g
